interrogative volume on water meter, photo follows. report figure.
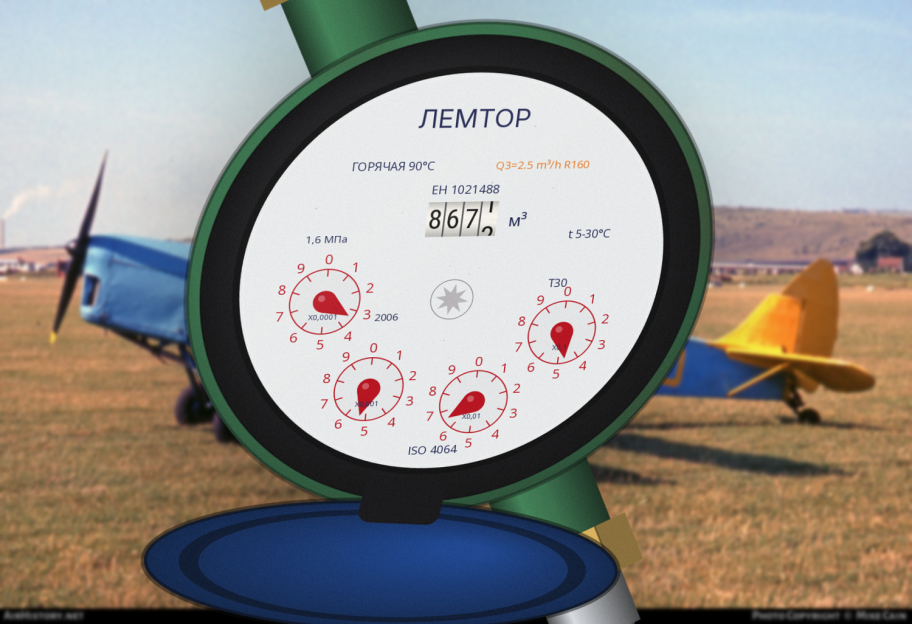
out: 8671.4653 m³
